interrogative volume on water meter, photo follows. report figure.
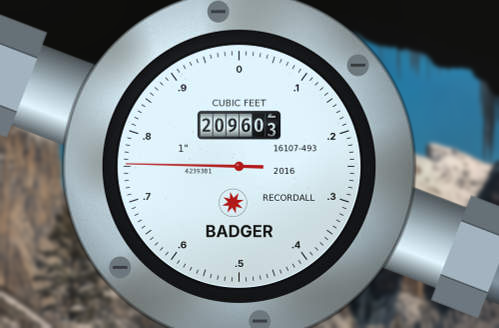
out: 209602.75 ft³
